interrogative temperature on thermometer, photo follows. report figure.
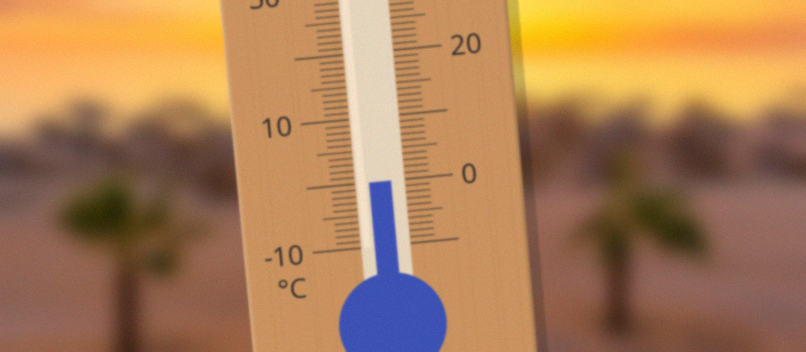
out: 0 °C
